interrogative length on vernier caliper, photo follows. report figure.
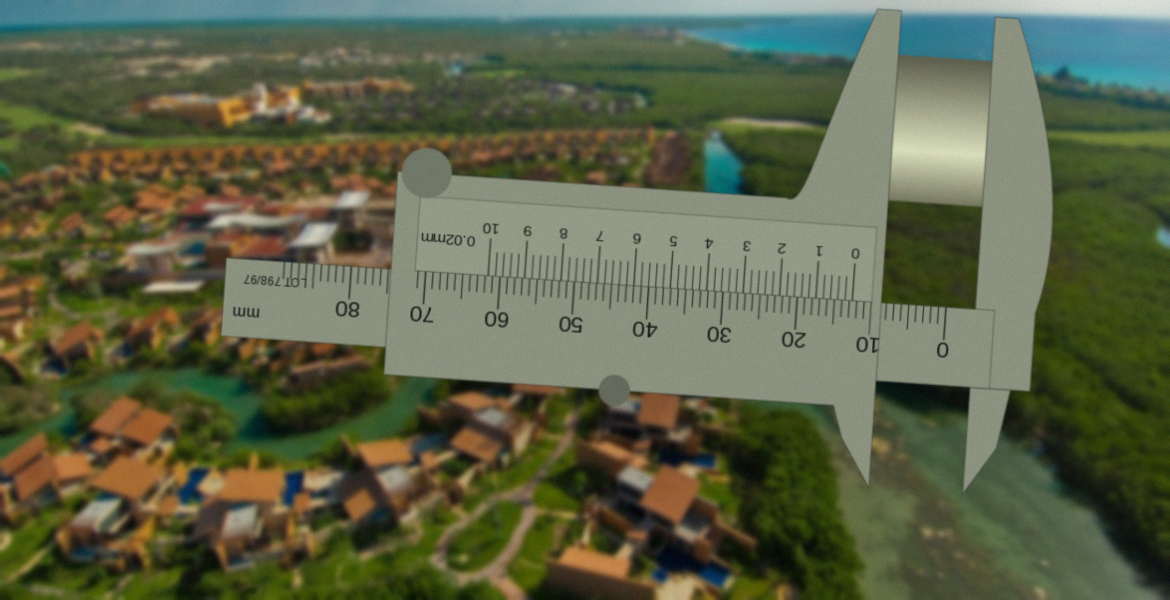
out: 12.6 mm
